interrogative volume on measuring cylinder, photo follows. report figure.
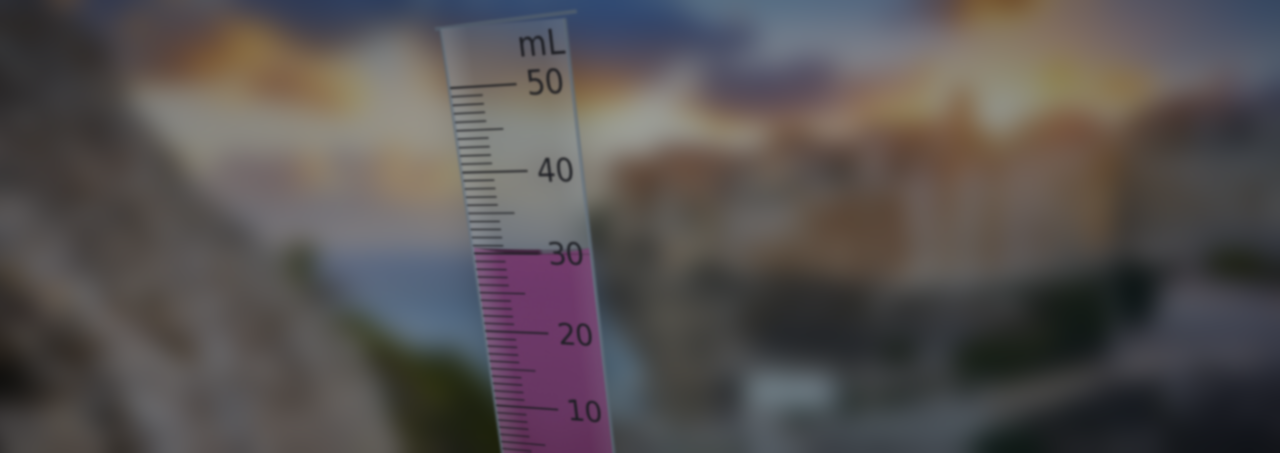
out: 30 mL
